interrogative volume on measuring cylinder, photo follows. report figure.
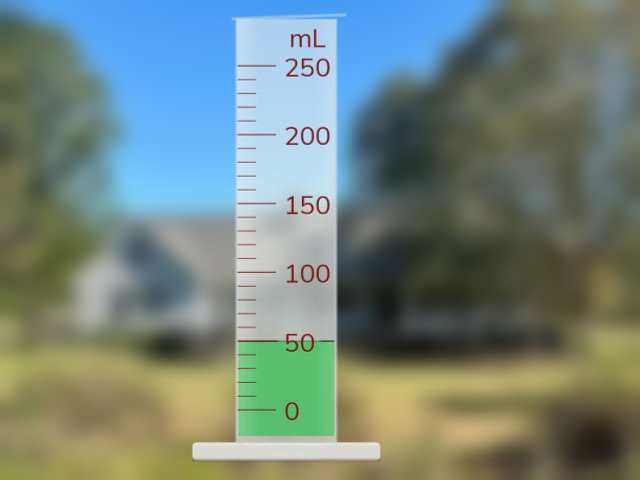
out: 50 mL
